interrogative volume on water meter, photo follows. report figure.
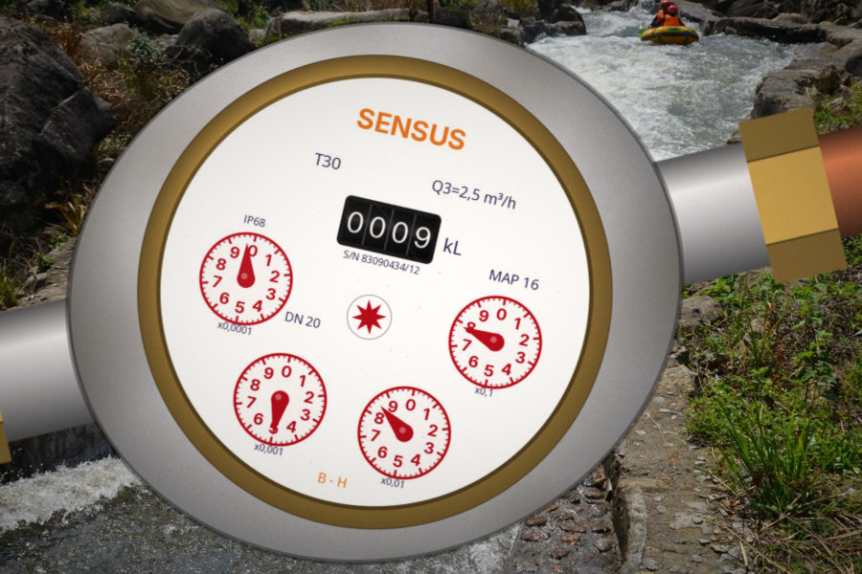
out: 9.7849 kL
